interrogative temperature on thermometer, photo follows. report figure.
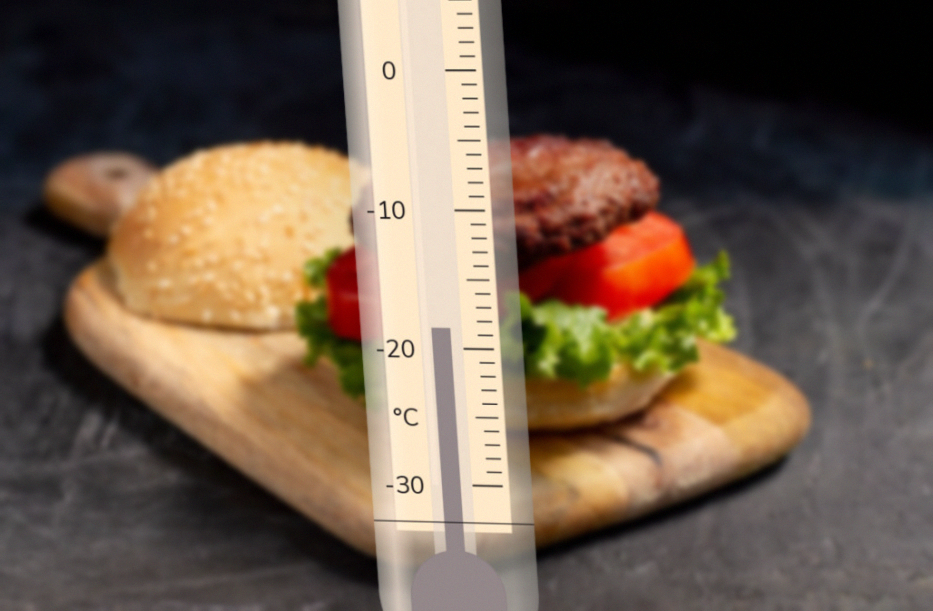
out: -18.5 °C
